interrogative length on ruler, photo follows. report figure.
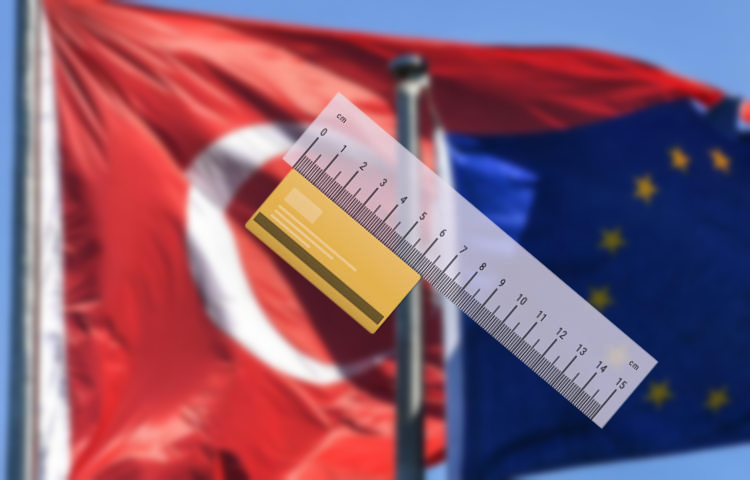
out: 6.5 cm
